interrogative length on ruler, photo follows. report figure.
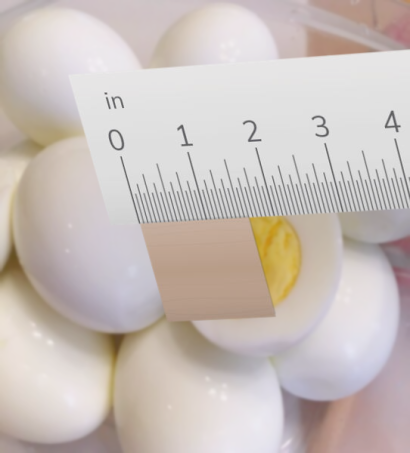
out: 1.625 in
